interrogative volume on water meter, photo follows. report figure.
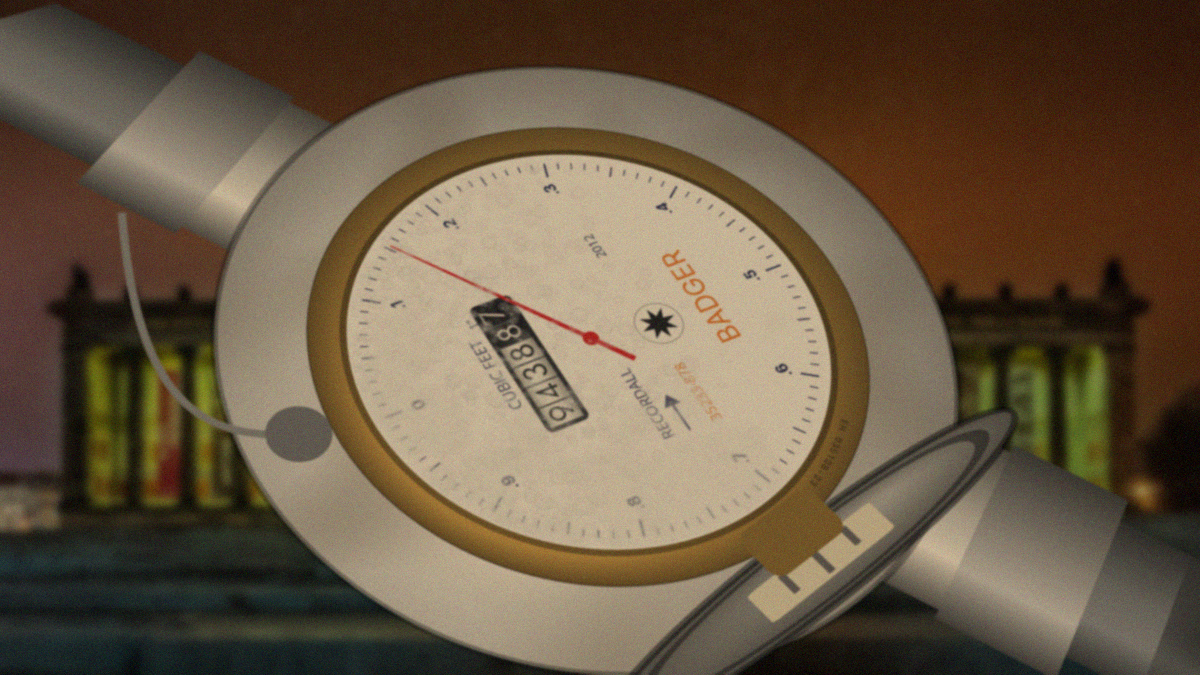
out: 943887.15 ft³
